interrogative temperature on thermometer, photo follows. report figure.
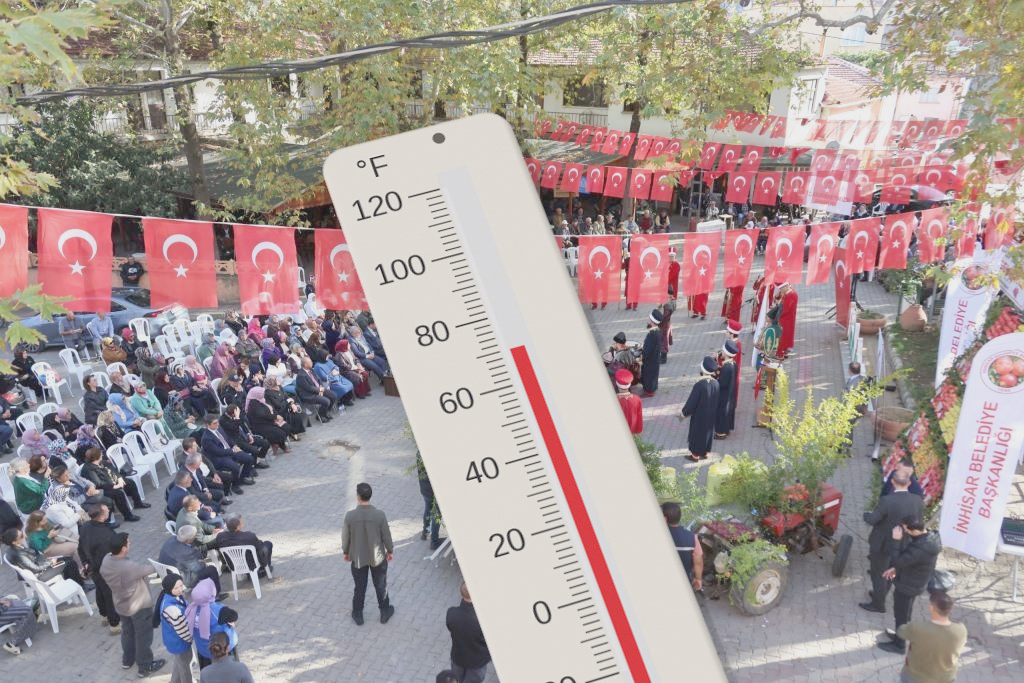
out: 70 °F
